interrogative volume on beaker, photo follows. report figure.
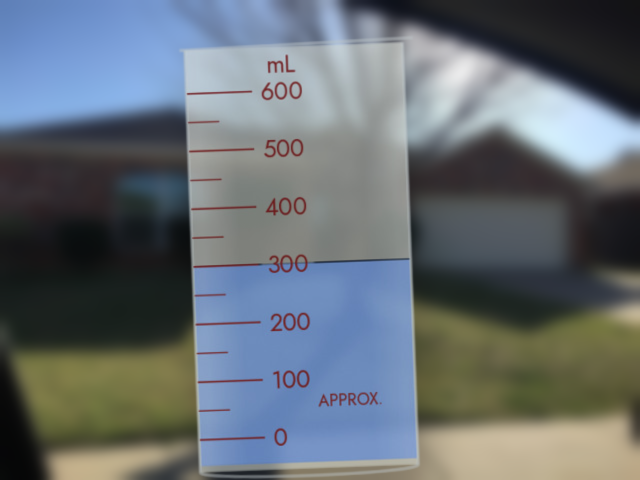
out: 300 mL
